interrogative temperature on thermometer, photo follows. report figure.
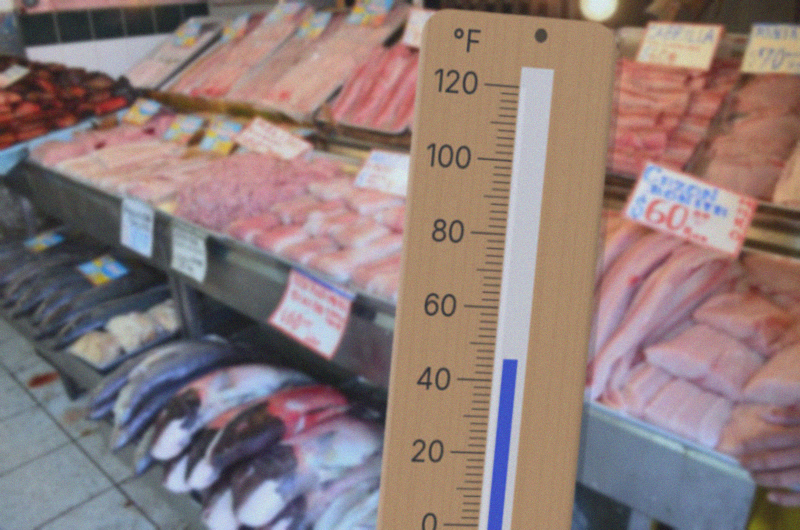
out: 46 °F
